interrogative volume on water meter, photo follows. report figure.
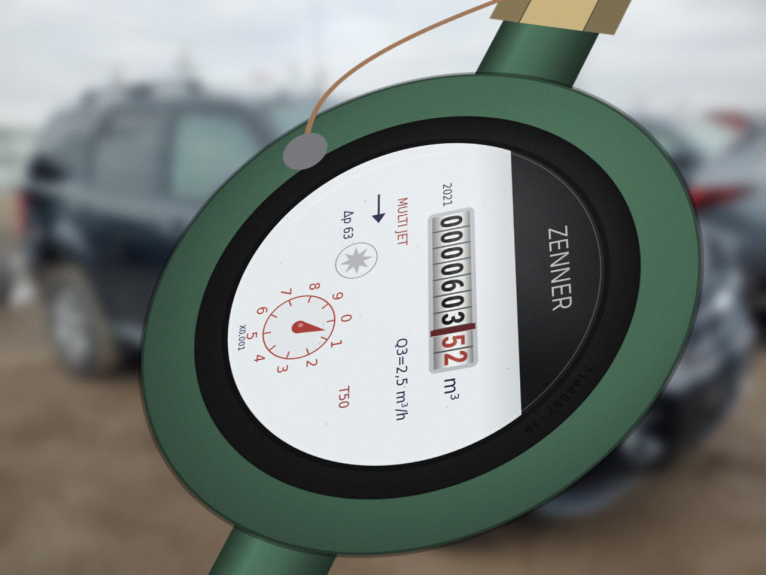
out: 603.520 m³
